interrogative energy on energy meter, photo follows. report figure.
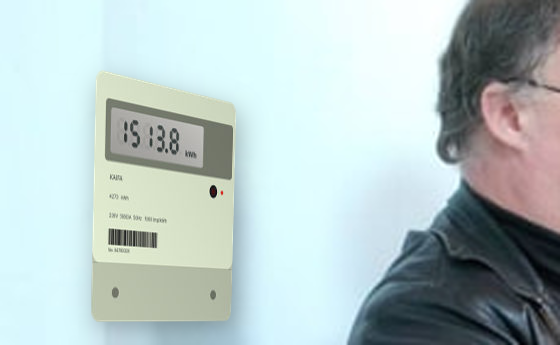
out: 1513.8 kWh
